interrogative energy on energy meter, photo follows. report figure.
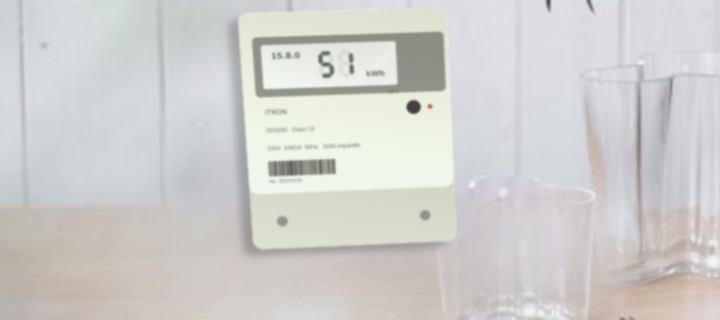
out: 51 kWh
